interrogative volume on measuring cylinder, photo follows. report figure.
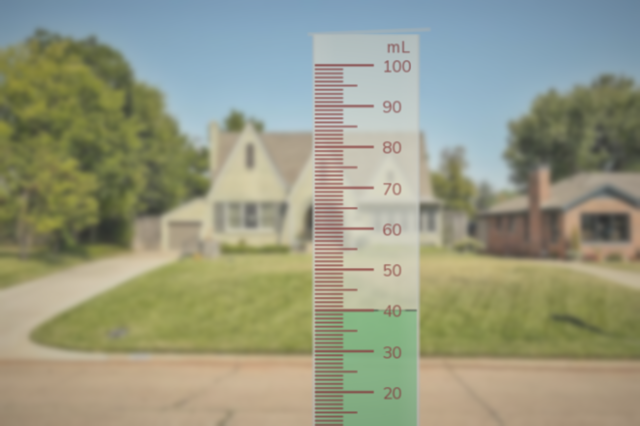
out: 40 mL
